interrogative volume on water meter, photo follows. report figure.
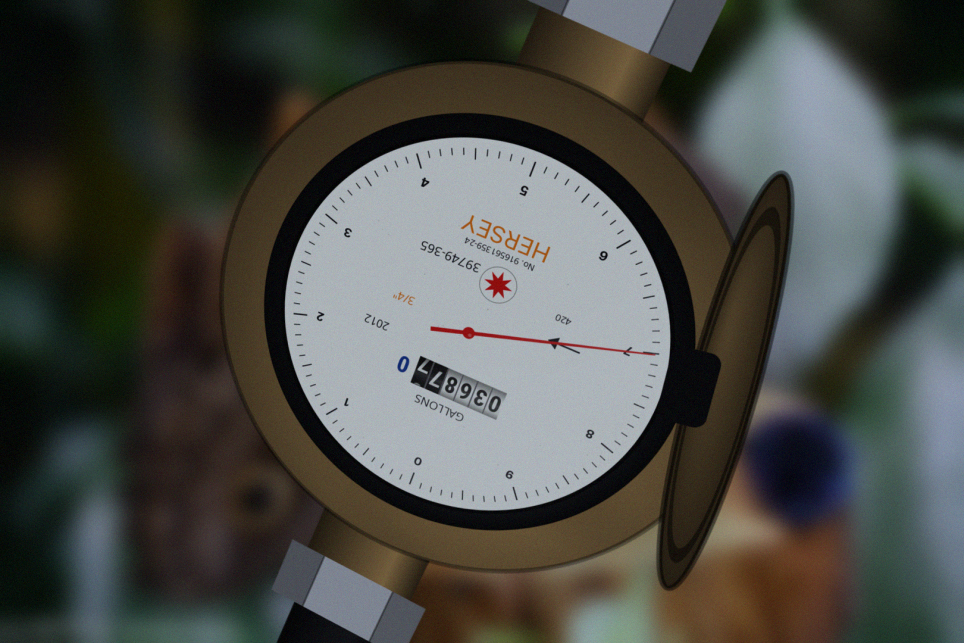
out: 368767.0 gal
